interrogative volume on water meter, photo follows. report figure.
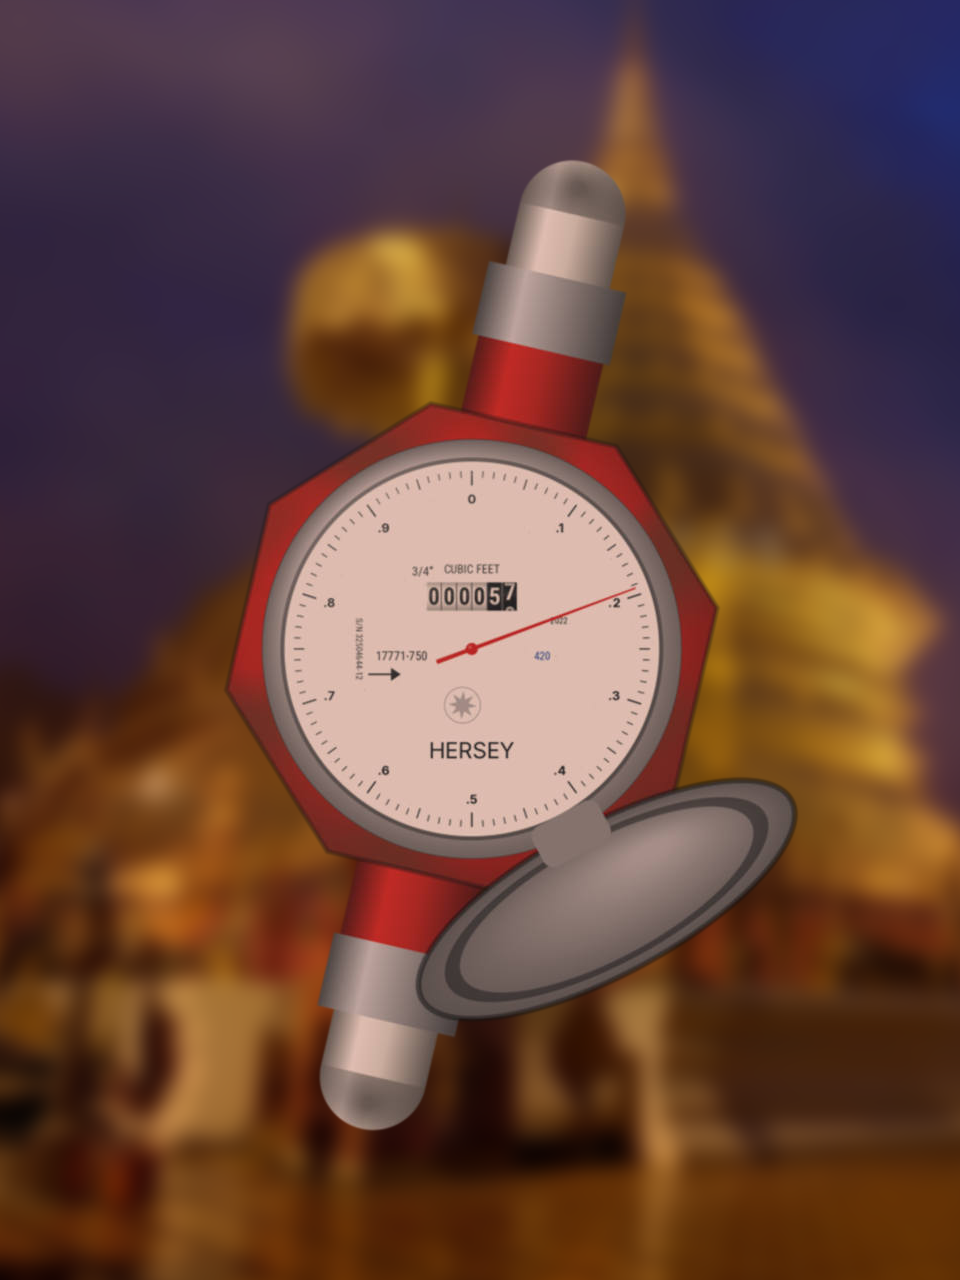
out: 57.19 ft³
